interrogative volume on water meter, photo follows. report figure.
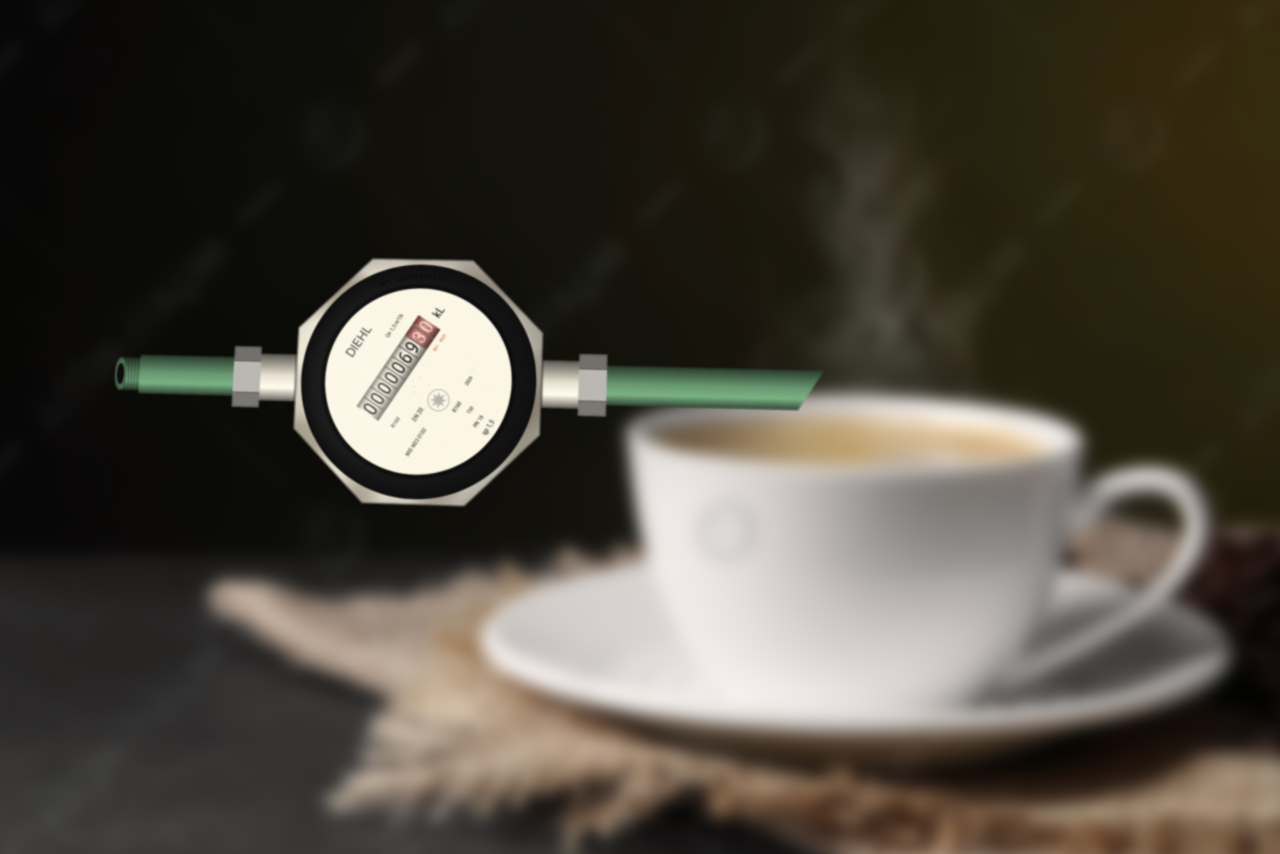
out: 69.30 kL
